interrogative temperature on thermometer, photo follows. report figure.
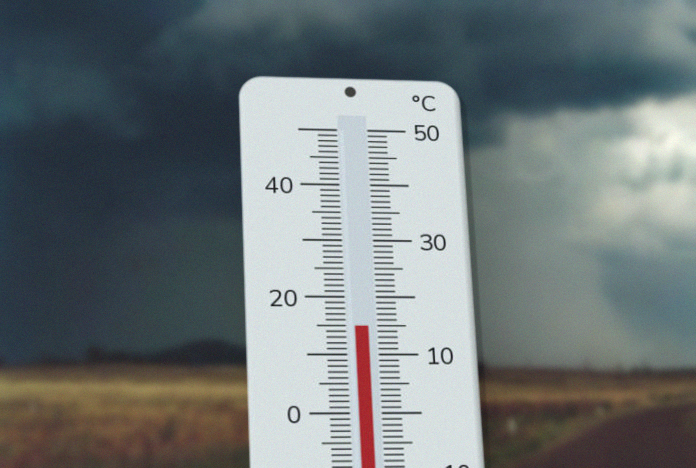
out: 15 °C
